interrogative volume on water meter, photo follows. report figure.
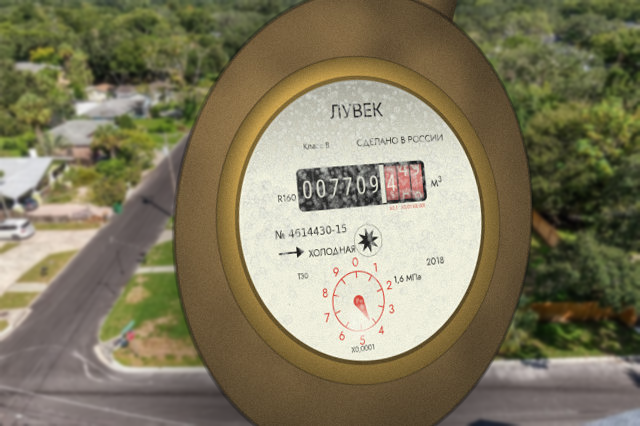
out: 7709.4494 m³
